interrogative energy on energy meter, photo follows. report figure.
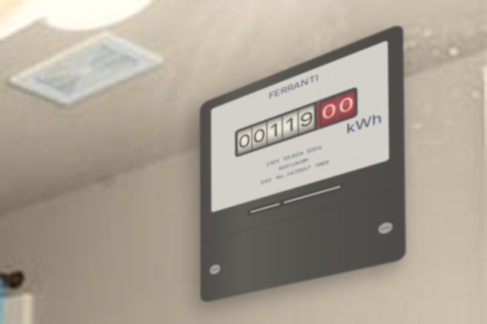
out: 119.00 kWh
